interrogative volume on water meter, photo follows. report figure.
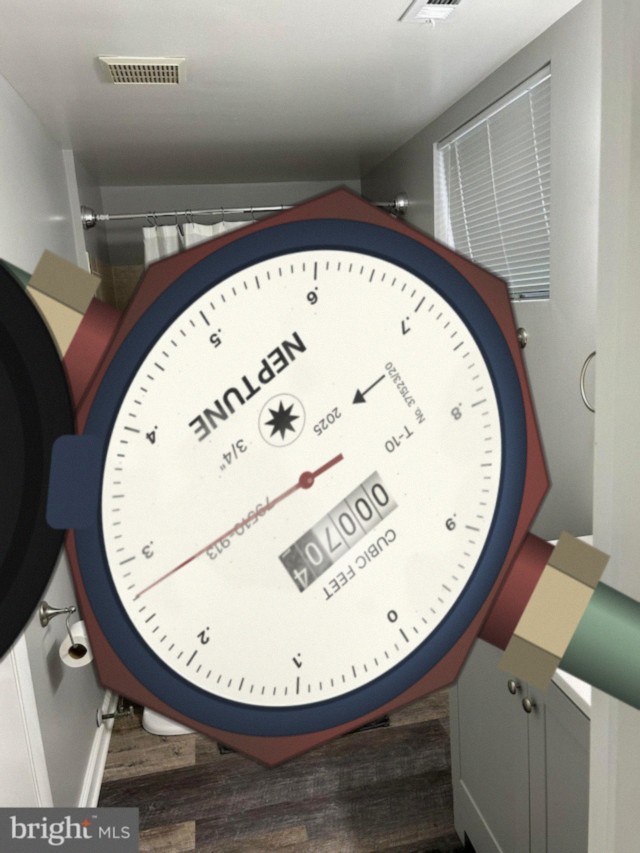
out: 704.27 ft³
